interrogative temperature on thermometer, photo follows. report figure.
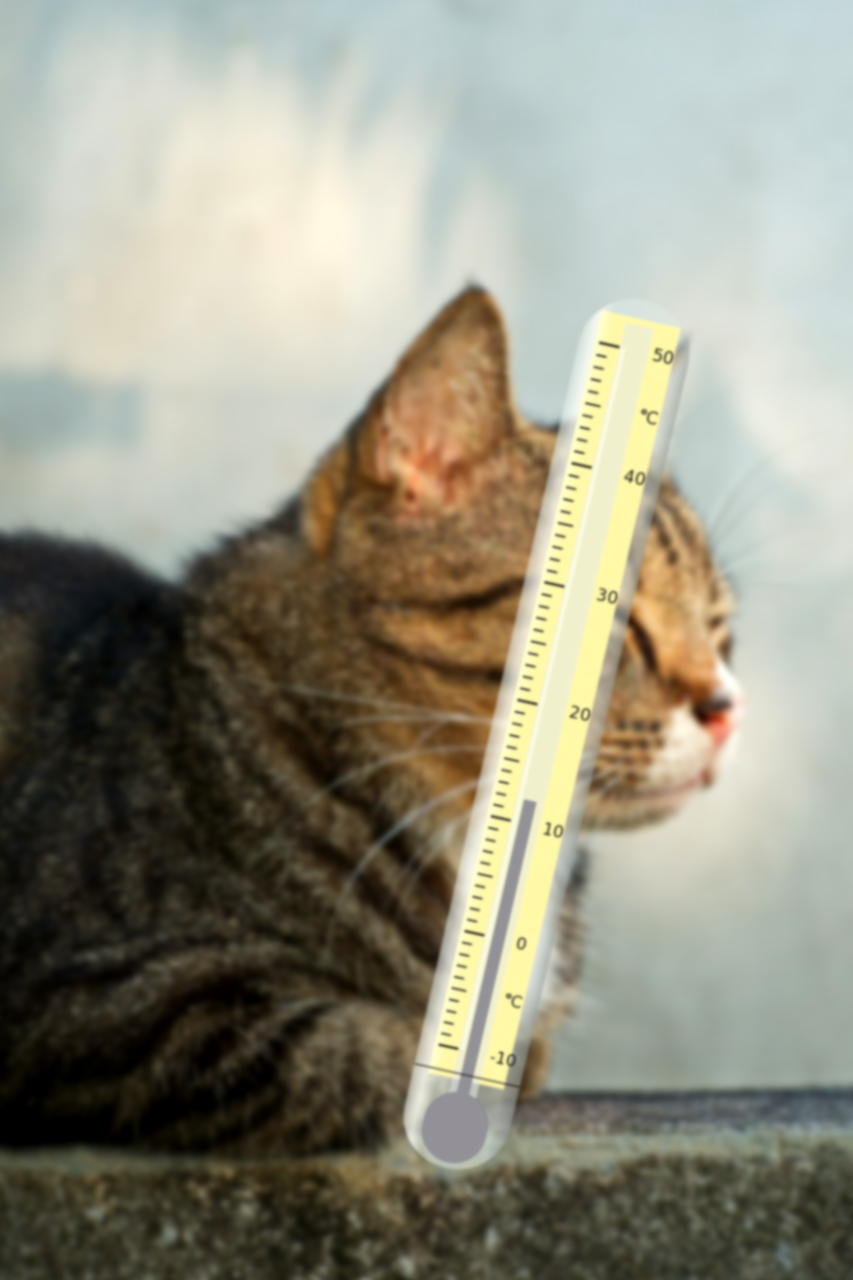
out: 12 °C
